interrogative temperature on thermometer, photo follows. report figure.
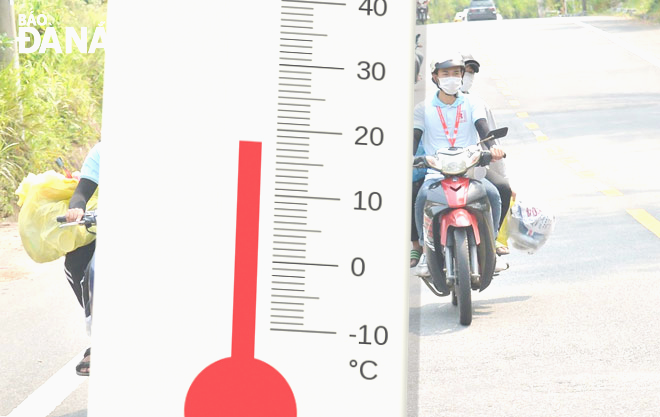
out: 18 °C
